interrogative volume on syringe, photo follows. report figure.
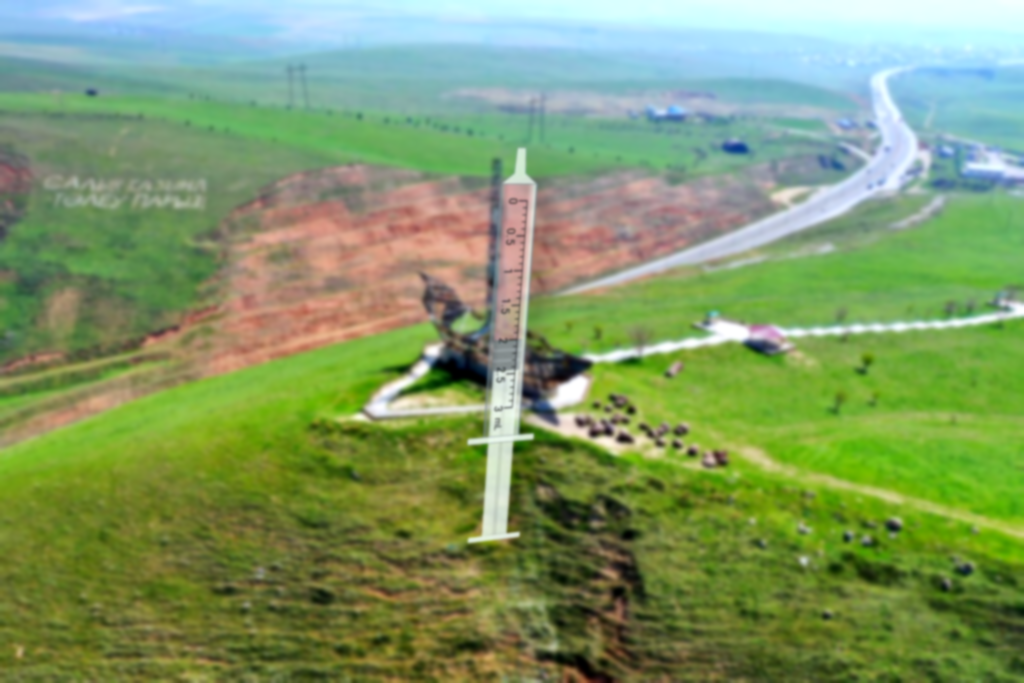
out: 2 mL
